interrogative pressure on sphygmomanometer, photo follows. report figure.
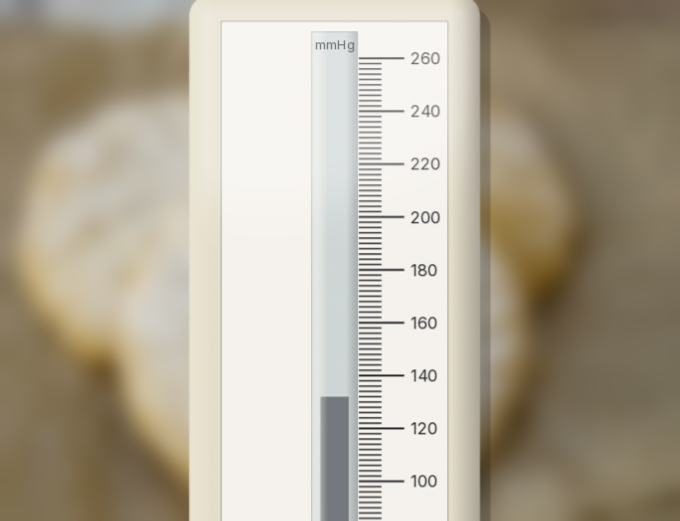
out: 132 mmHg
